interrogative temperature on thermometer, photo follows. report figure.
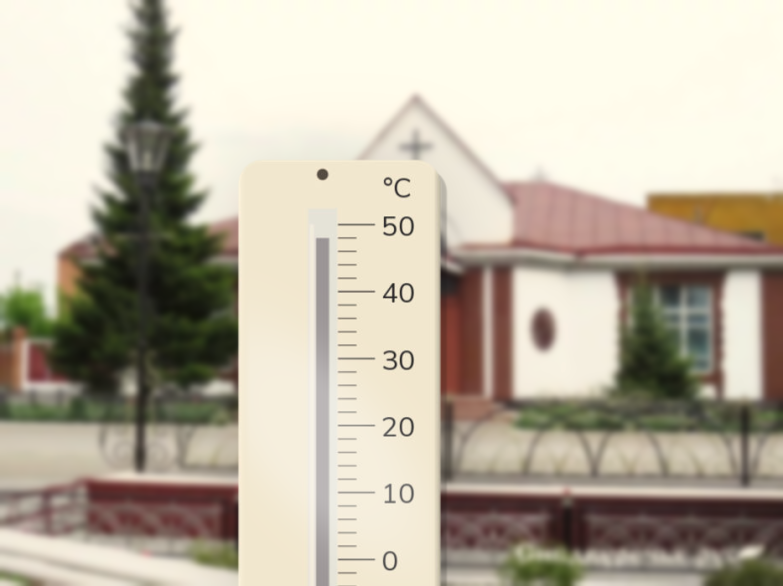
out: 48 °C
